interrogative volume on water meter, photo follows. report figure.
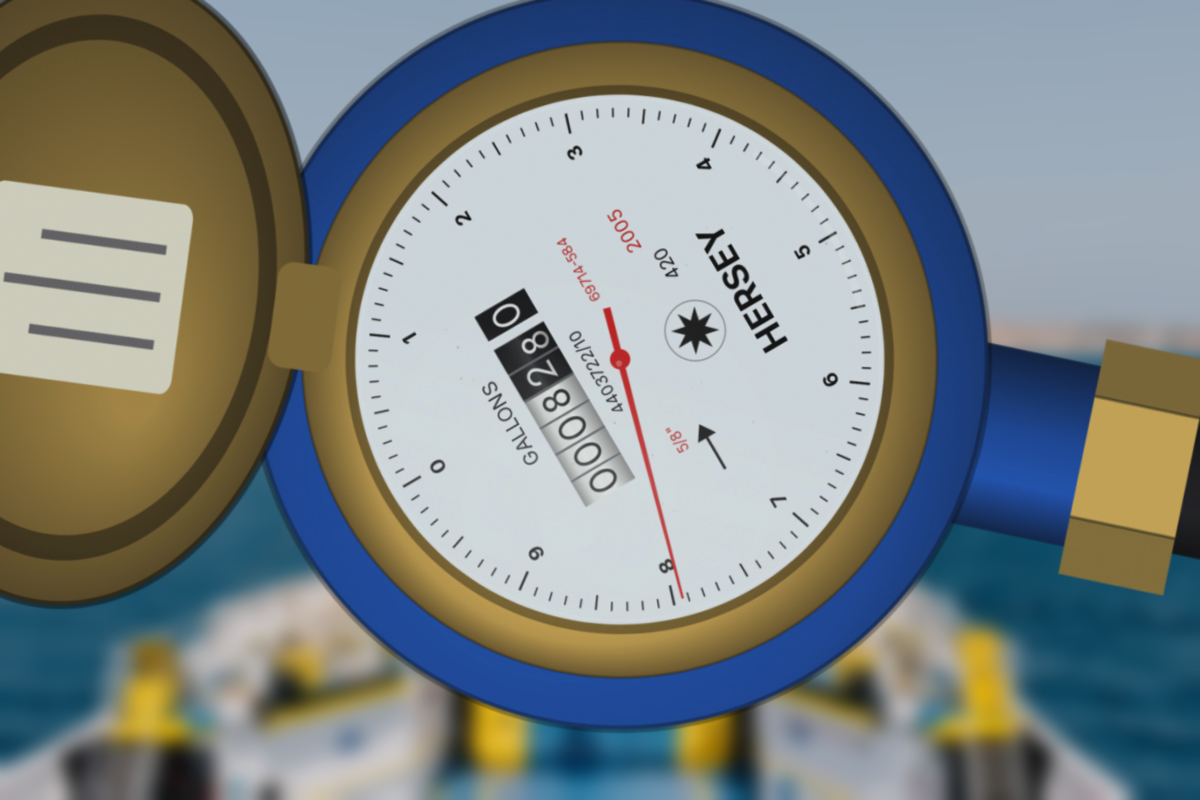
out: 8277.9 gal
